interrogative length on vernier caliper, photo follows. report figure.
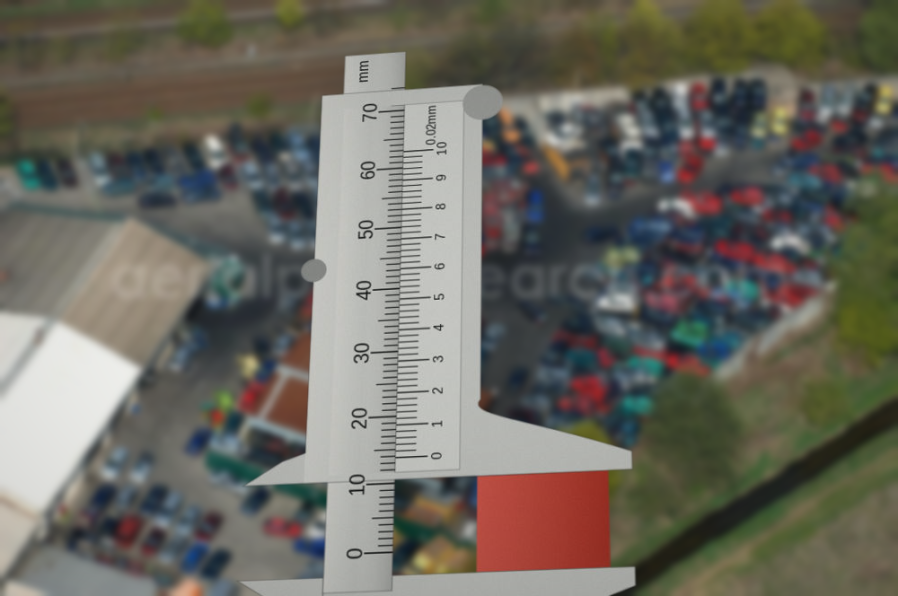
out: 13.8 mm
